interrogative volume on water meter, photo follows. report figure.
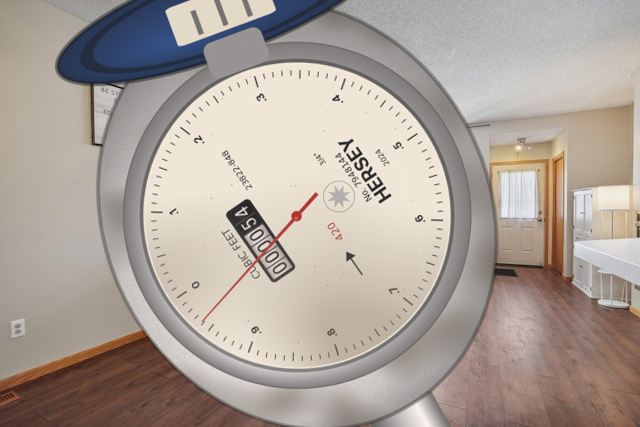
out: 53.96 ft³
